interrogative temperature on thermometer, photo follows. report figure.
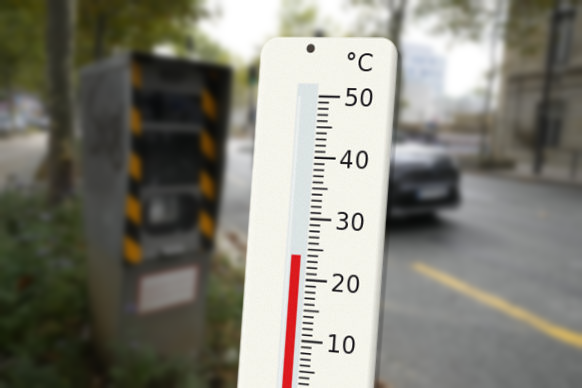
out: 24 °C
